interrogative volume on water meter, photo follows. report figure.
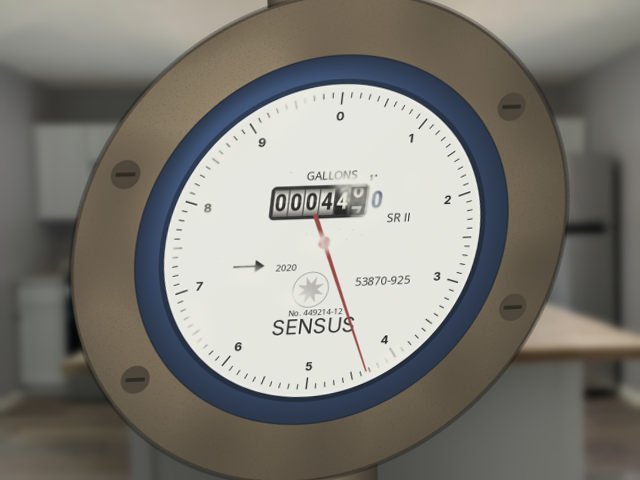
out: 4464.3 gal
